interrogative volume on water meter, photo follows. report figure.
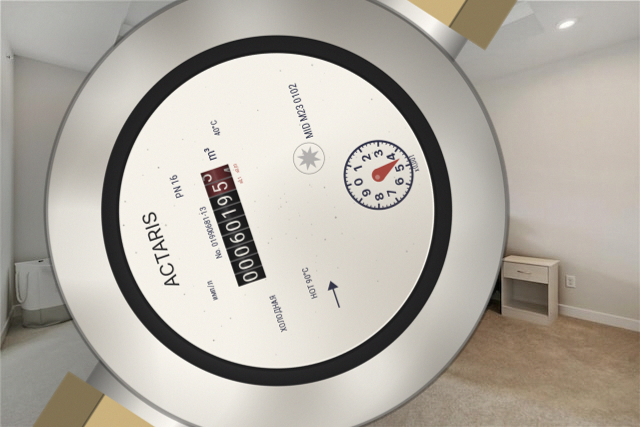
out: 6019.534 m³
